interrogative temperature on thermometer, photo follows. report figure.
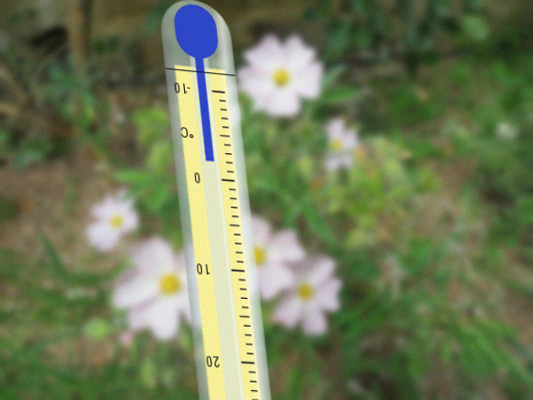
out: -2 °C
